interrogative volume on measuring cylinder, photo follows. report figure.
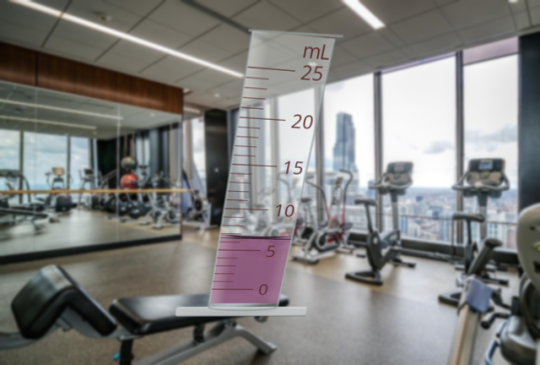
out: 6.5 mL
